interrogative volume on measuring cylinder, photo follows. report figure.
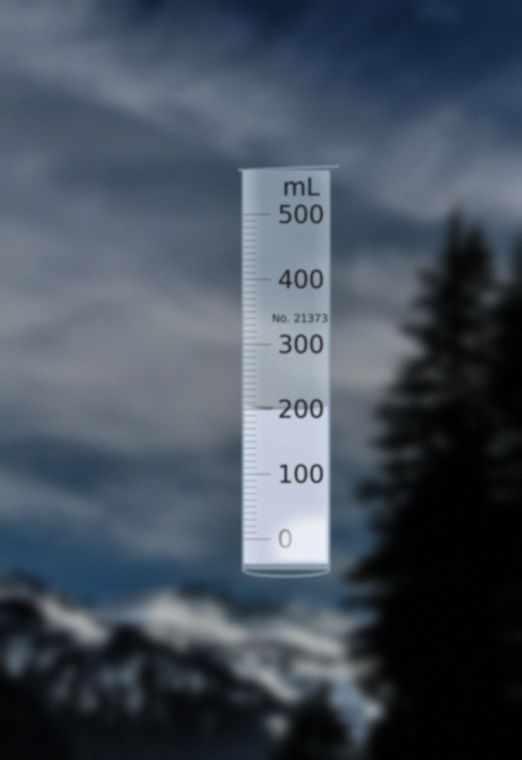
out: 200 mL
